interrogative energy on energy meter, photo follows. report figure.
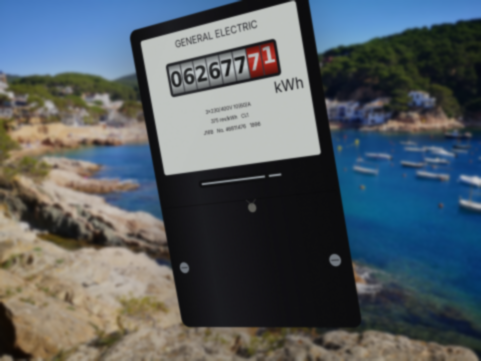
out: 62677.71 kWh
